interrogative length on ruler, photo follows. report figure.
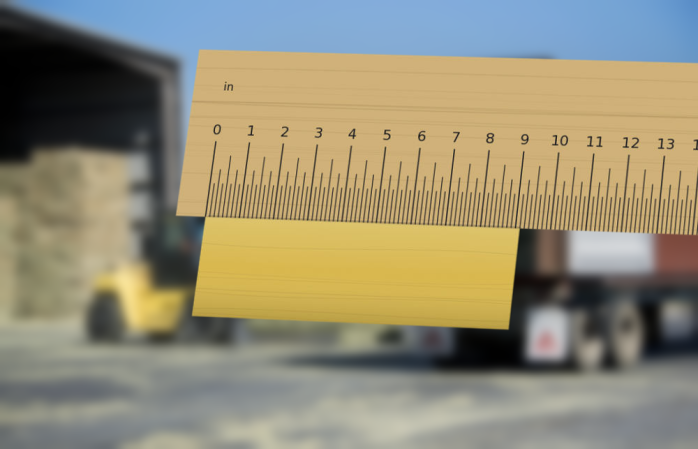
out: 9.125 in
